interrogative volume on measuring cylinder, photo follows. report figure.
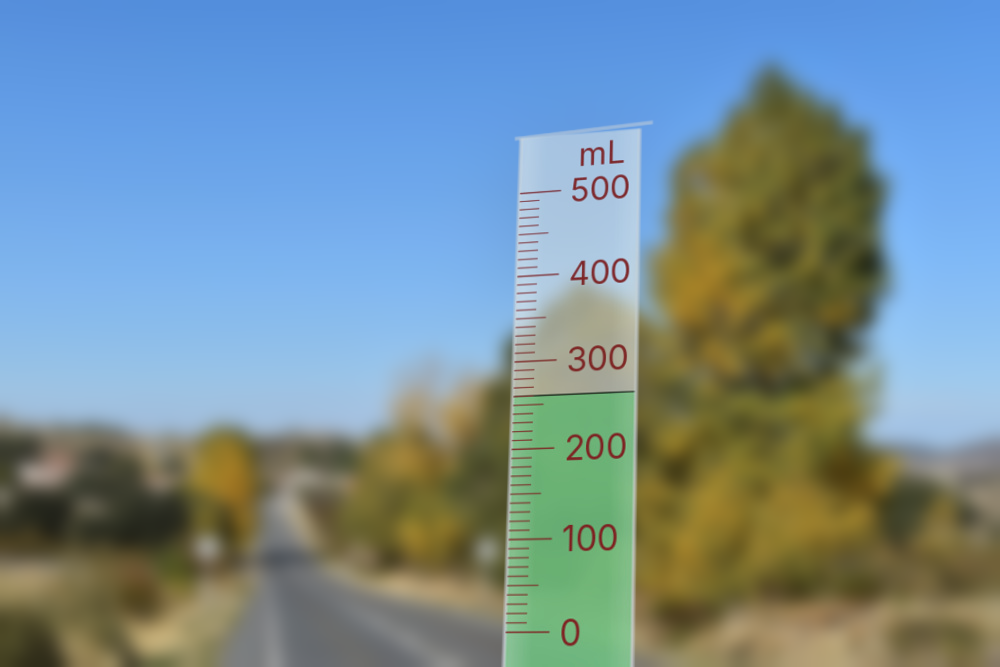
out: 260 mL
